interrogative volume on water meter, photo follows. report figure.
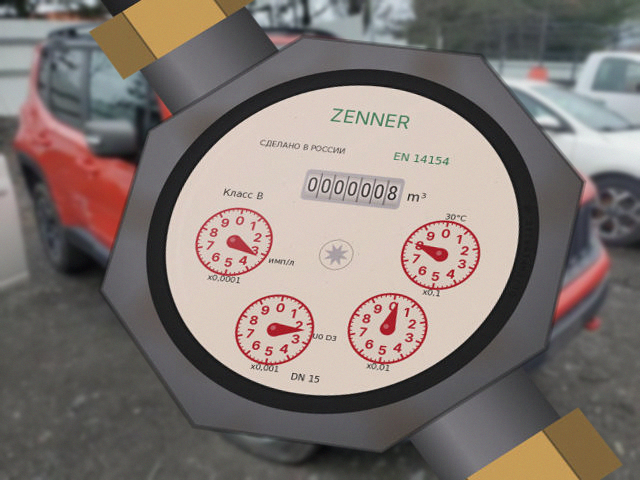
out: 8.8023 m³
